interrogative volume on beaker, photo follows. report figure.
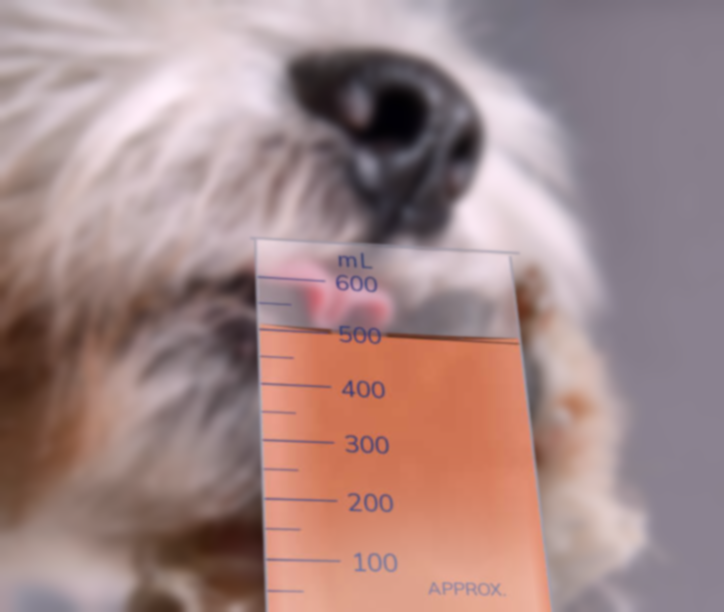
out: 500 mL
